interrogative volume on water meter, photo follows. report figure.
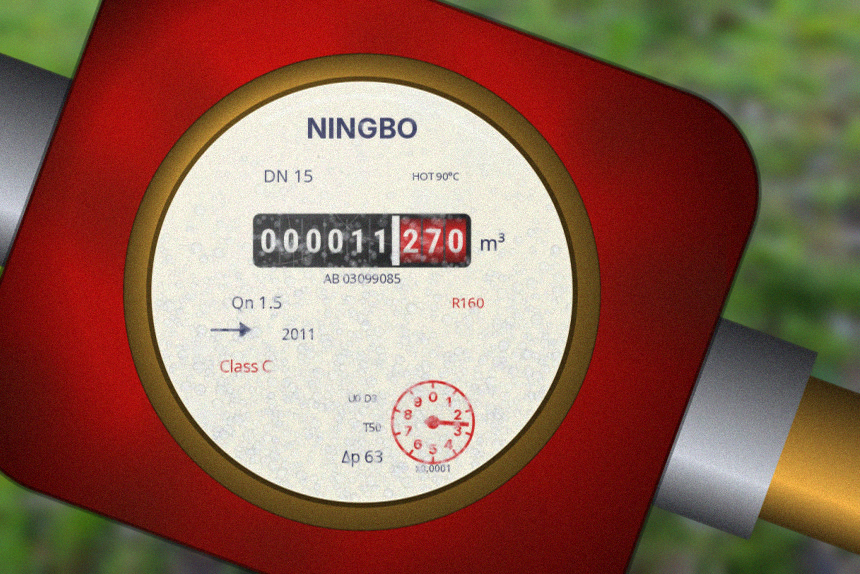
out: 11.2702 m³
